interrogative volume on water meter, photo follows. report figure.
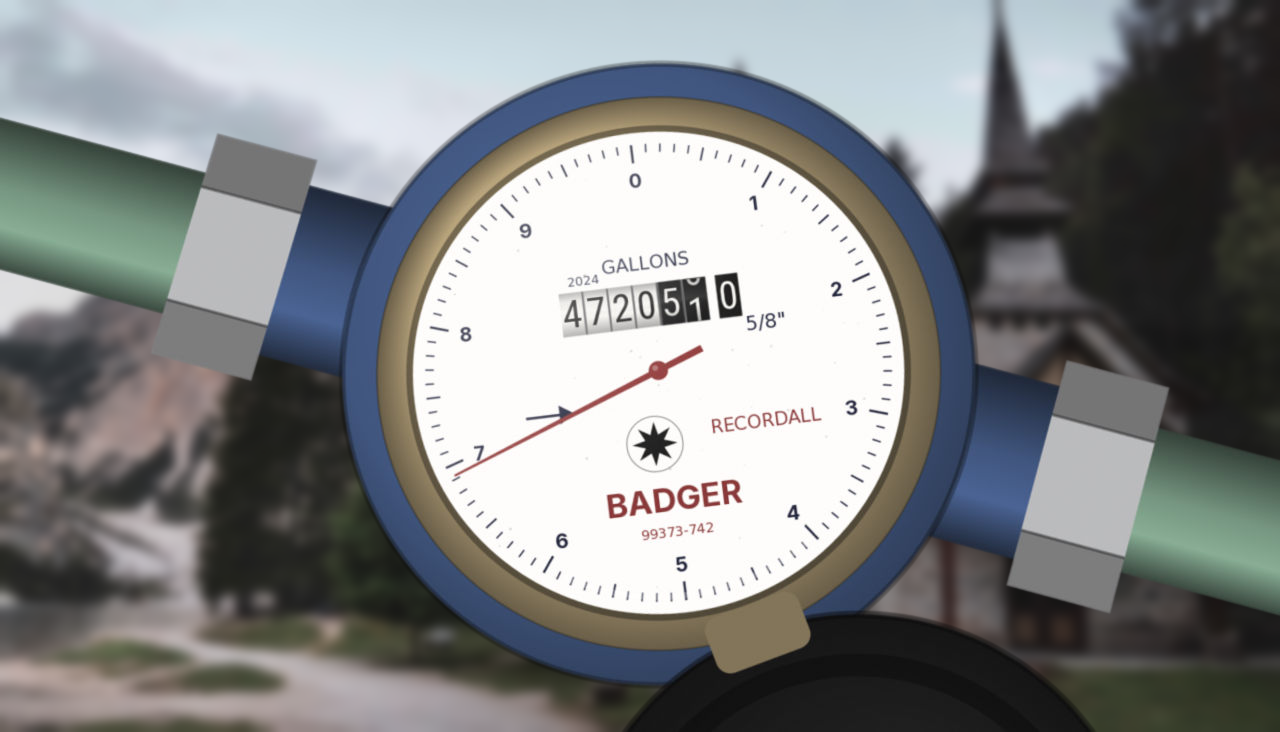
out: 4720506.9 gal
